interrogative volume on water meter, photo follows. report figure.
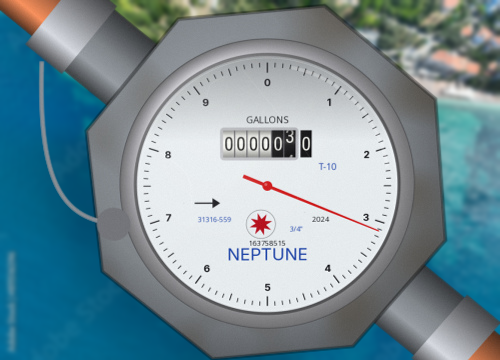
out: 33.1 gal
